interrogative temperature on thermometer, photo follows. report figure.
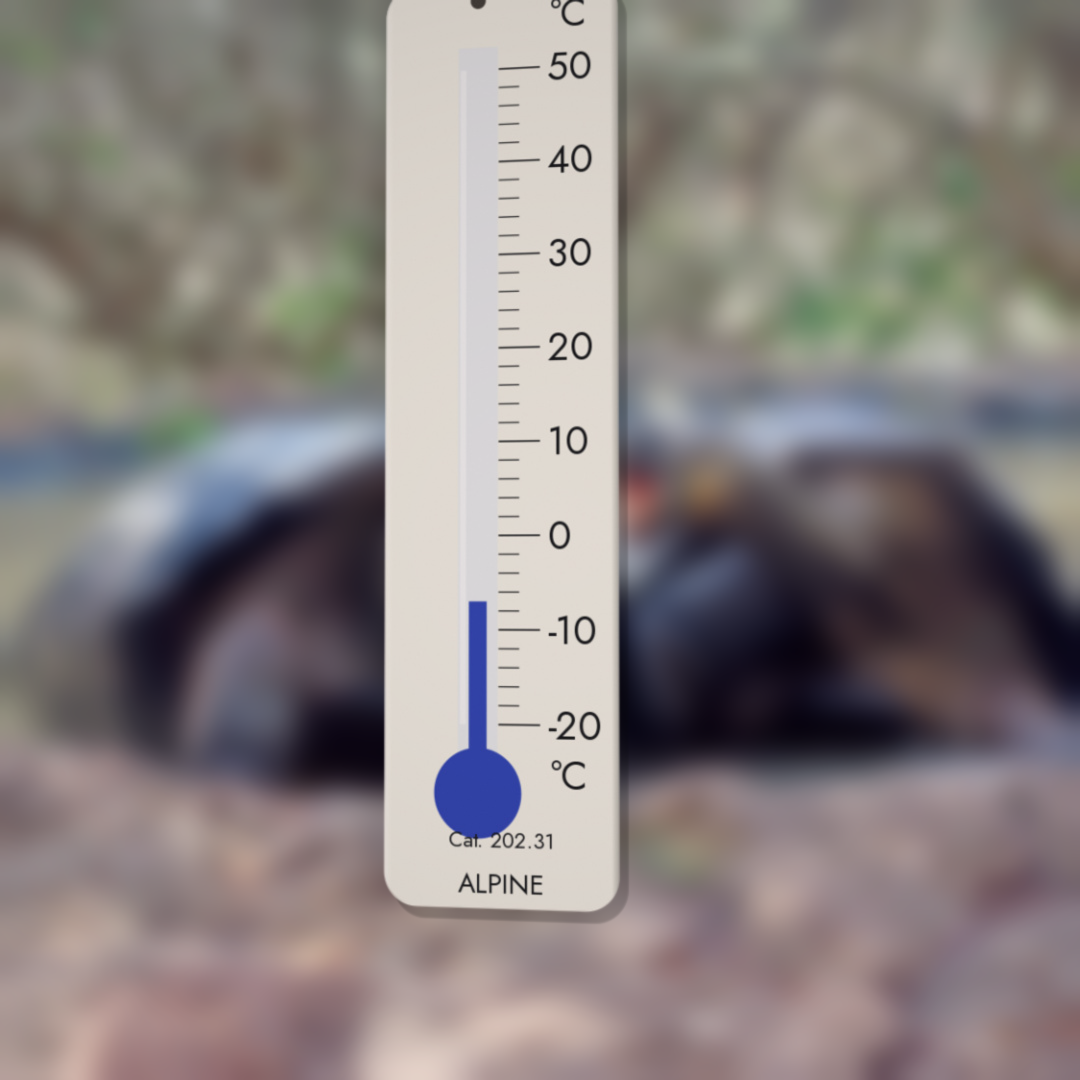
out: -7 °C
